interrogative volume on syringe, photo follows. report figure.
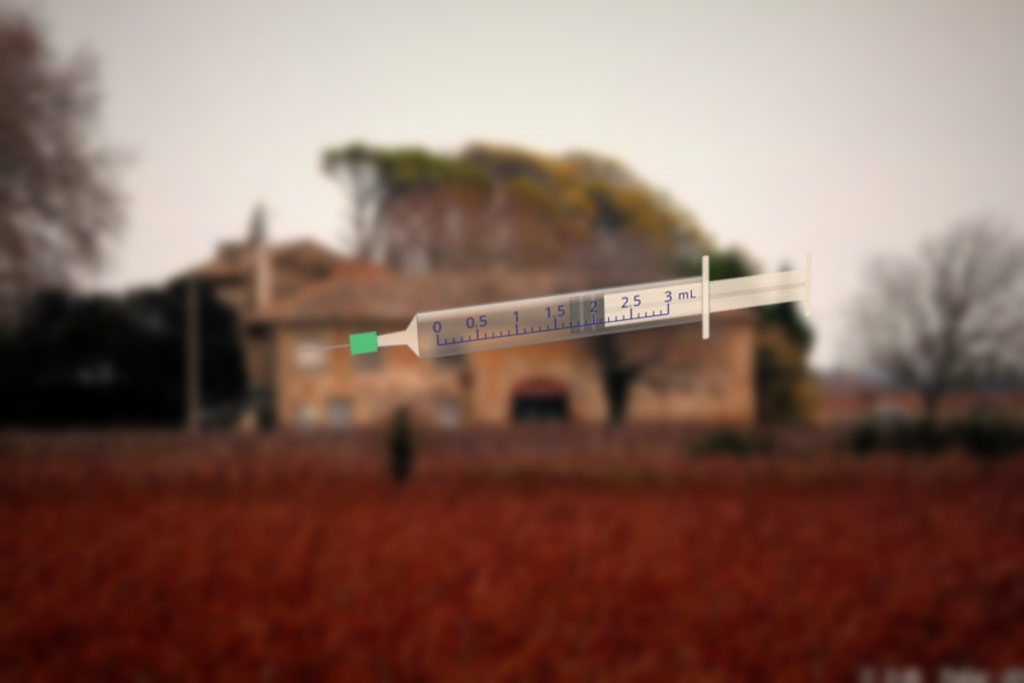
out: 1.7 mL
